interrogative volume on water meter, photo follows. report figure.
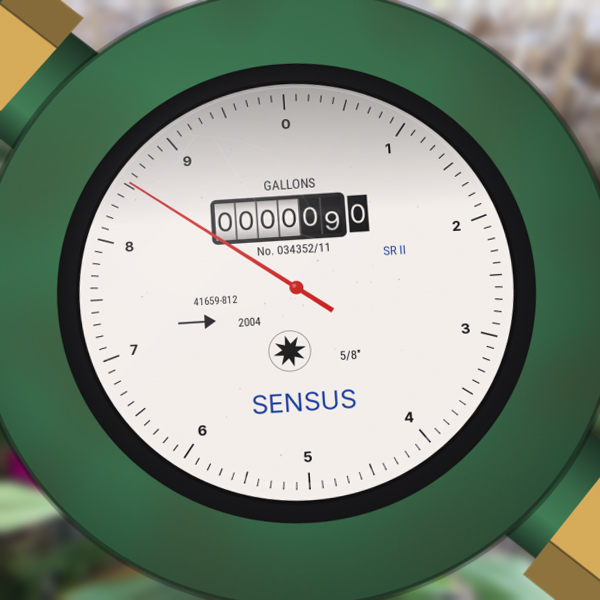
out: 88.5 gal
